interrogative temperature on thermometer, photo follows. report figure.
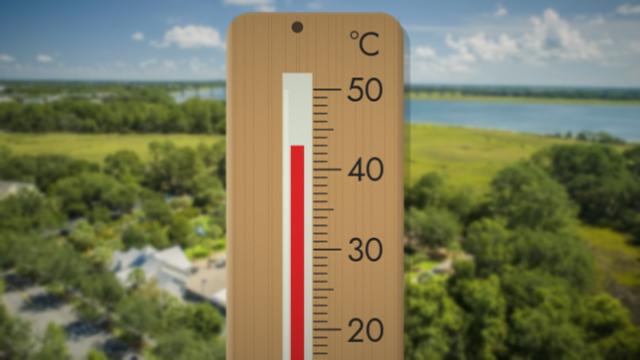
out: 43 °C
